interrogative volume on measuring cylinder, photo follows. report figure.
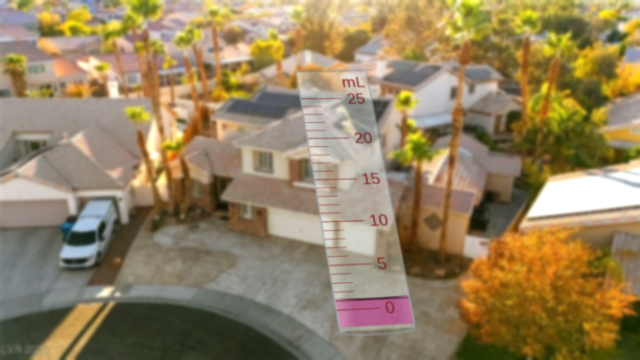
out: 1 mL
